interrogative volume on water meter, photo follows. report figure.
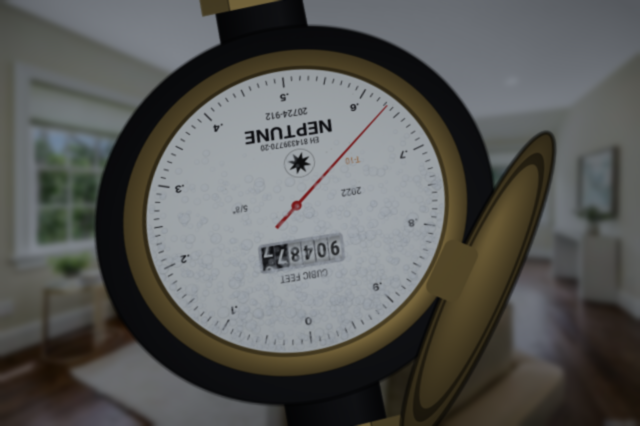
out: 904876.63 ft³
